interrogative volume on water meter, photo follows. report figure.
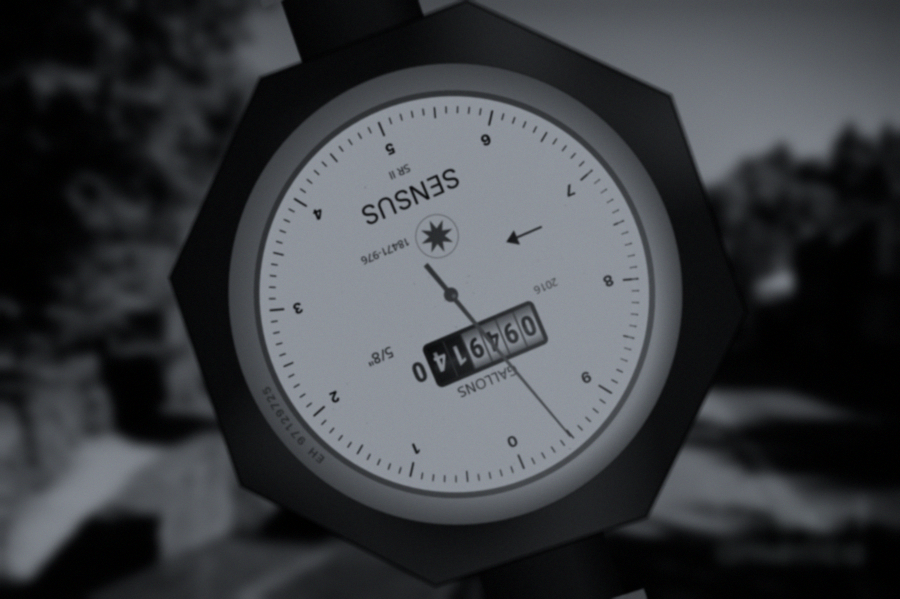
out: 949139.5 gal
